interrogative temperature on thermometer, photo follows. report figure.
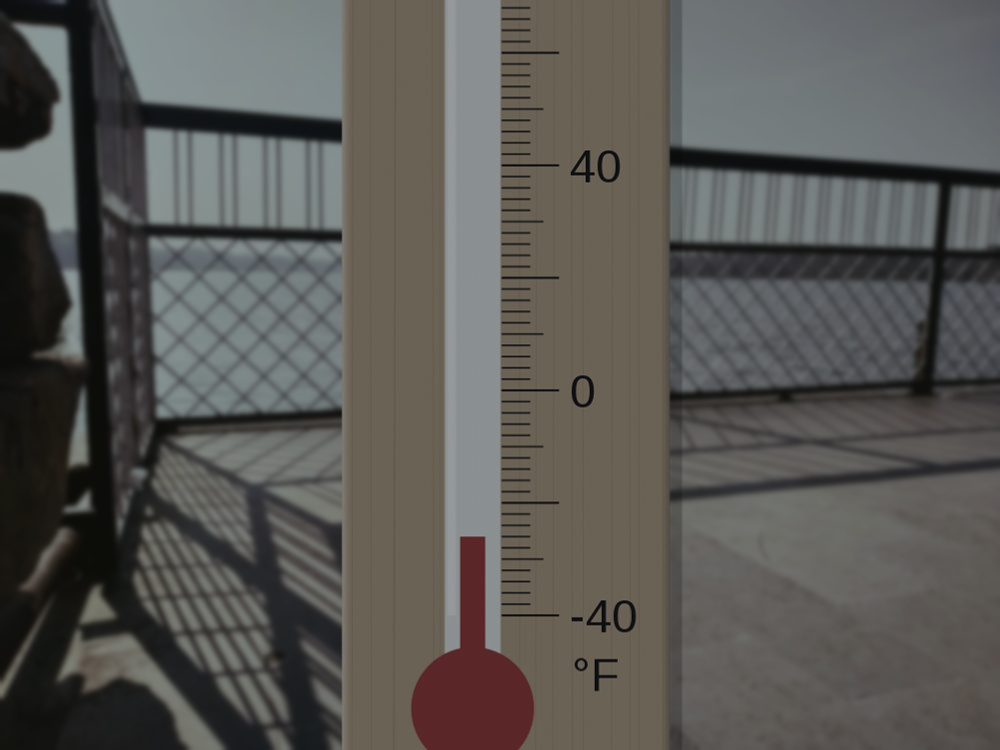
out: -26 °F
